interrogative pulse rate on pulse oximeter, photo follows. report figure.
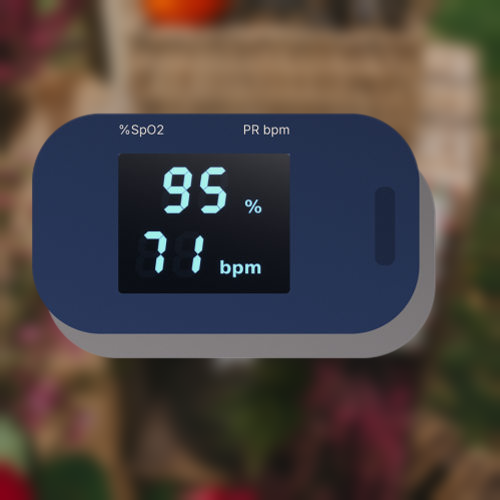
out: 71 bpm
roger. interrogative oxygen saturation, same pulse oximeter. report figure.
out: 95 %
